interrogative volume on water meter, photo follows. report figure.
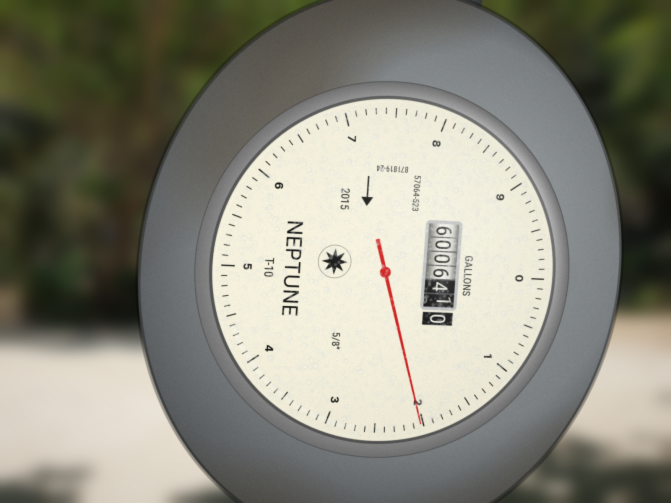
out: 6006412.0 gal
